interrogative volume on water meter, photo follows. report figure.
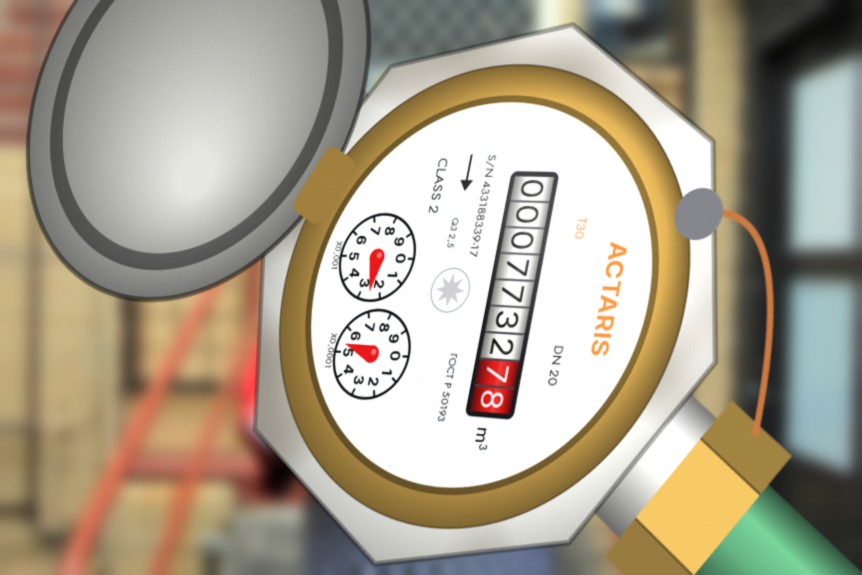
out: 7732.7825 m³
